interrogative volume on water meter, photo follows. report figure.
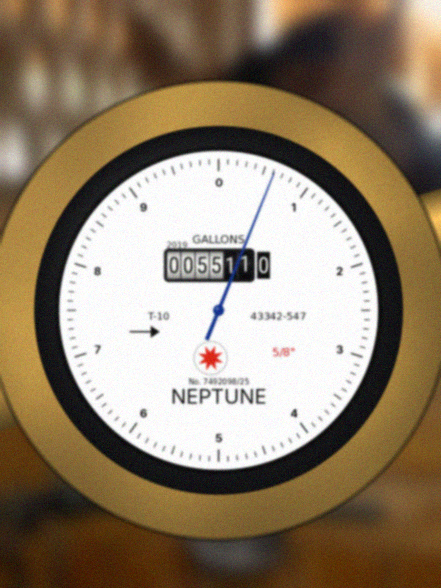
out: 55110.6 gal
